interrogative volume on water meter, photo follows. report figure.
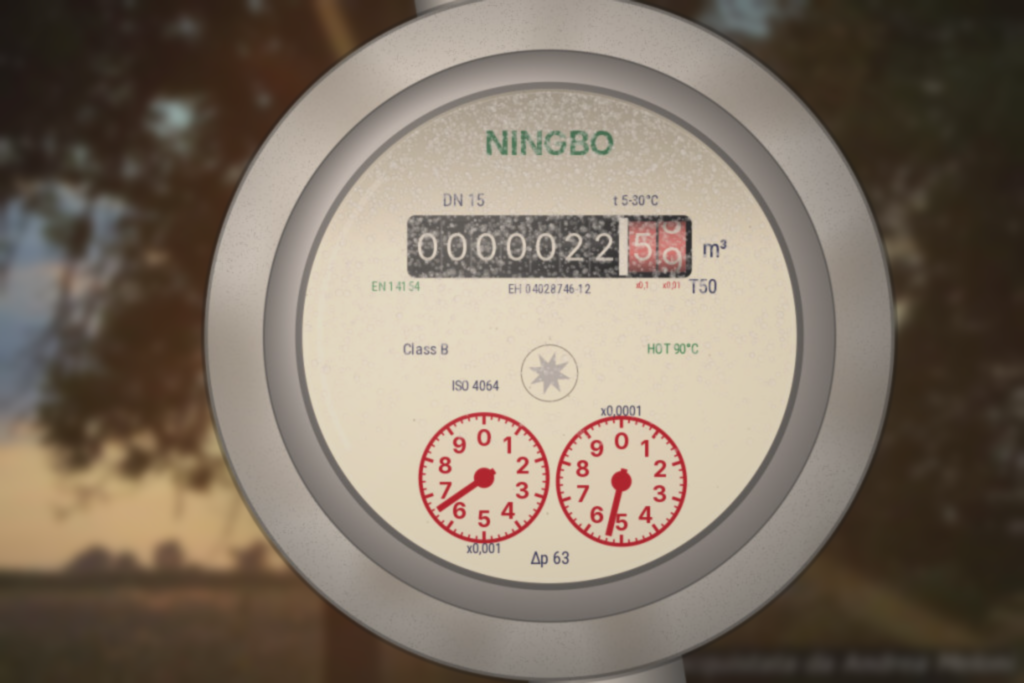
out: 22.5865 m³
